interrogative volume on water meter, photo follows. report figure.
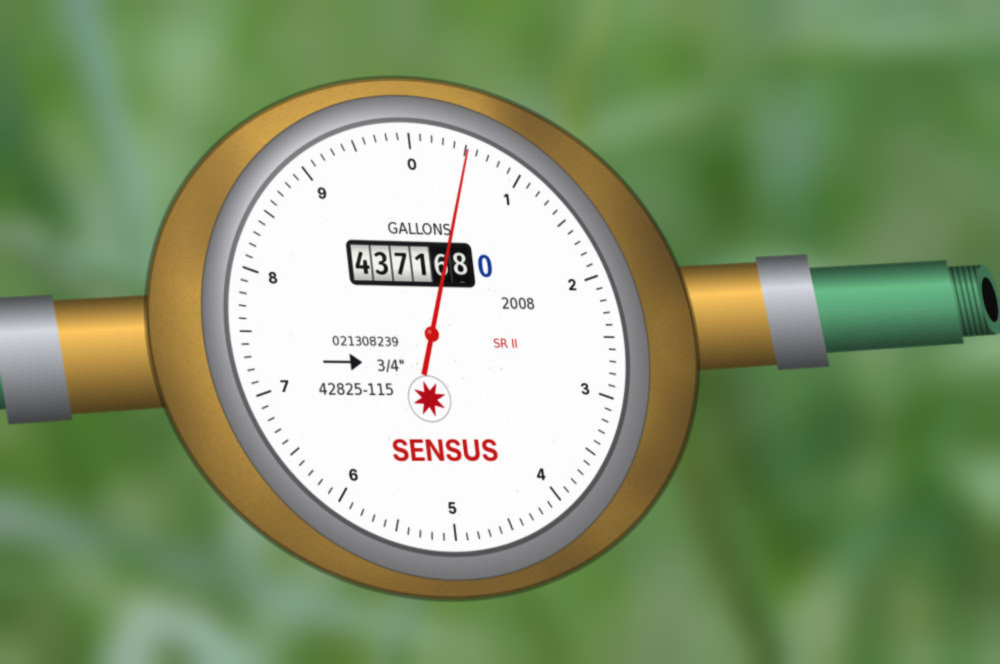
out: 4371680.5 gal
